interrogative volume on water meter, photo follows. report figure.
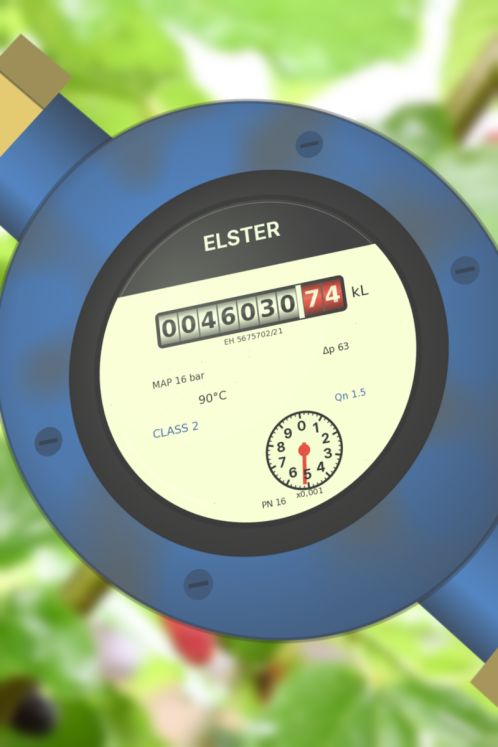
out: 46030.745 kL
